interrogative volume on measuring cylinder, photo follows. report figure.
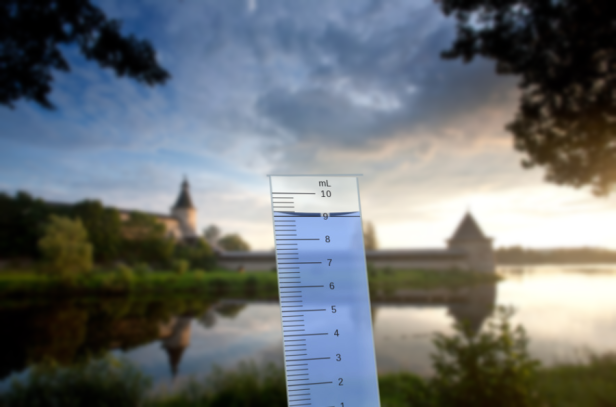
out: 9 mL
